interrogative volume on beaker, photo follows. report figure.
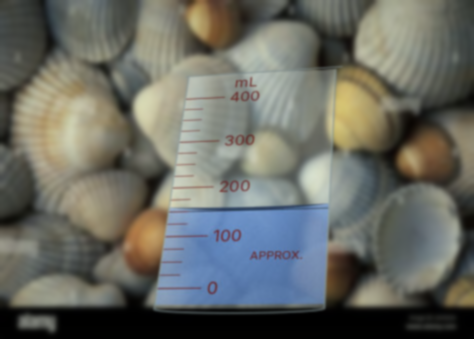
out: 150 mL
